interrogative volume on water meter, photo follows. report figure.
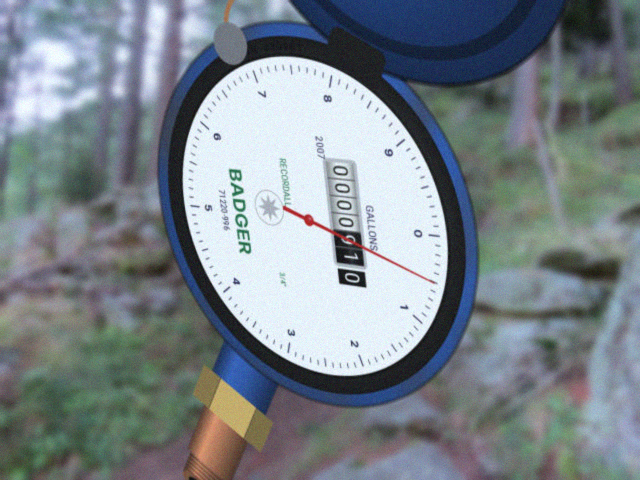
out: 910.5 gal
